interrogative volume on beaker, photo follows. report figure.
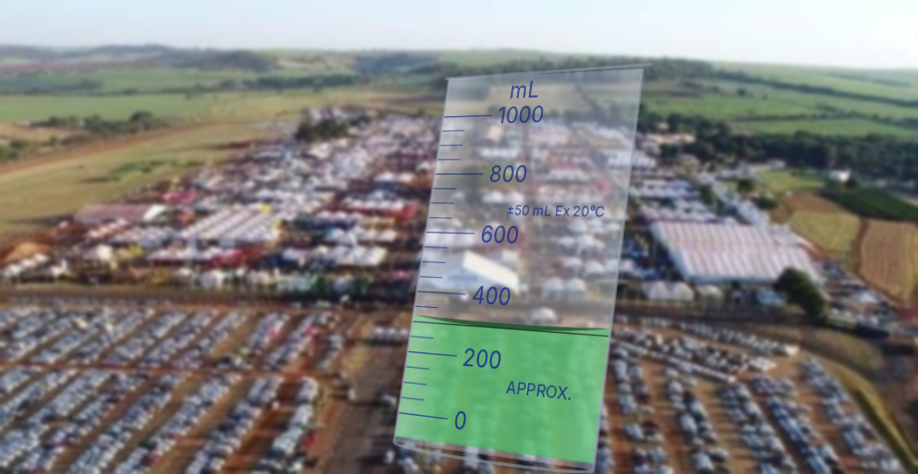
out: 300 mL
